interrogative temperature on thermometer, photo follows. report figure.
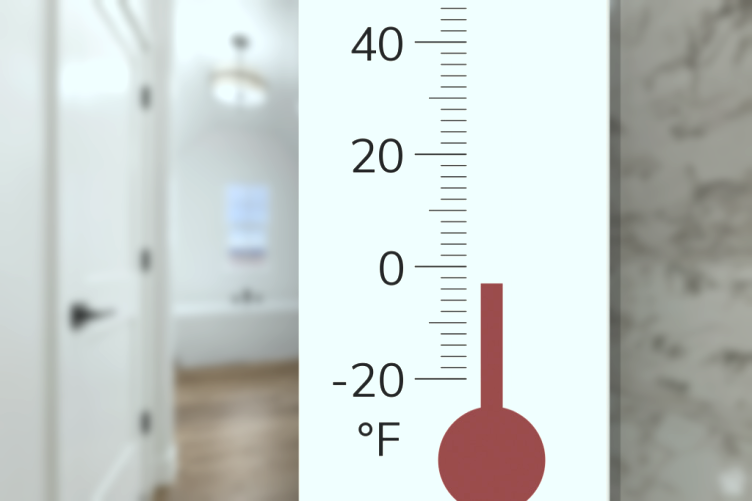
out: -3 °F
